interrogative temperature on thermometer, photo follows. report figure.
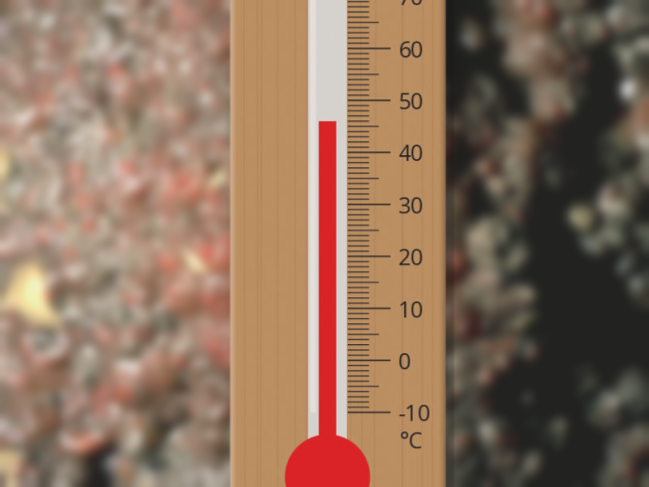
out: 46 °C
